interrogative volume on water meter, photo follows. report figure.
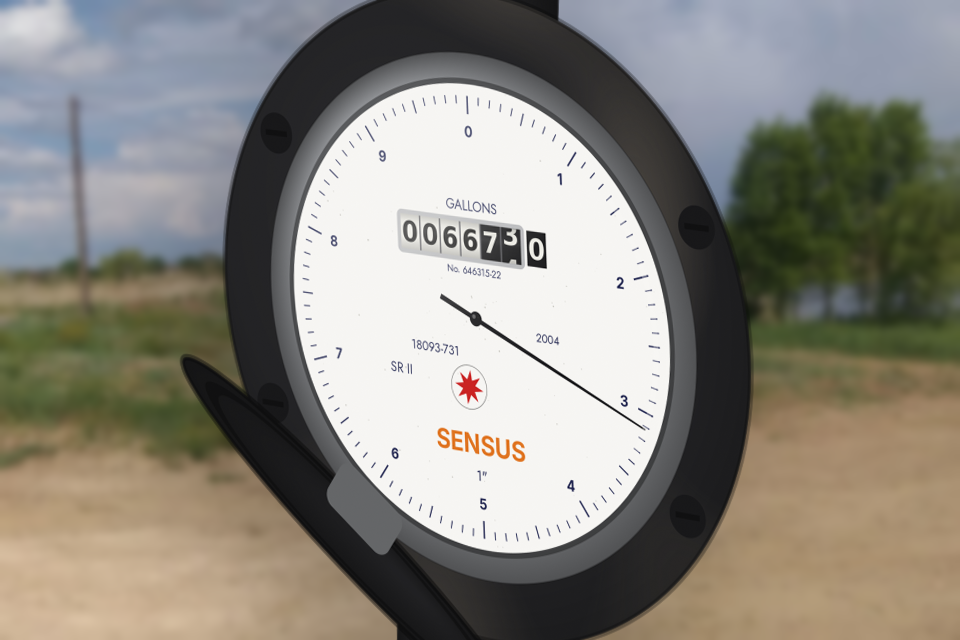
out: 66733.1 gal
